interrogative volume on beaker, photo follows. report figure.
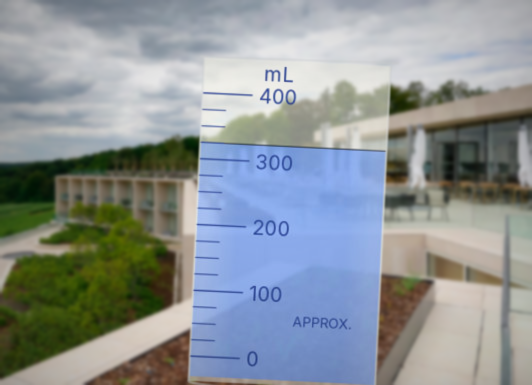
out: 325 mL
